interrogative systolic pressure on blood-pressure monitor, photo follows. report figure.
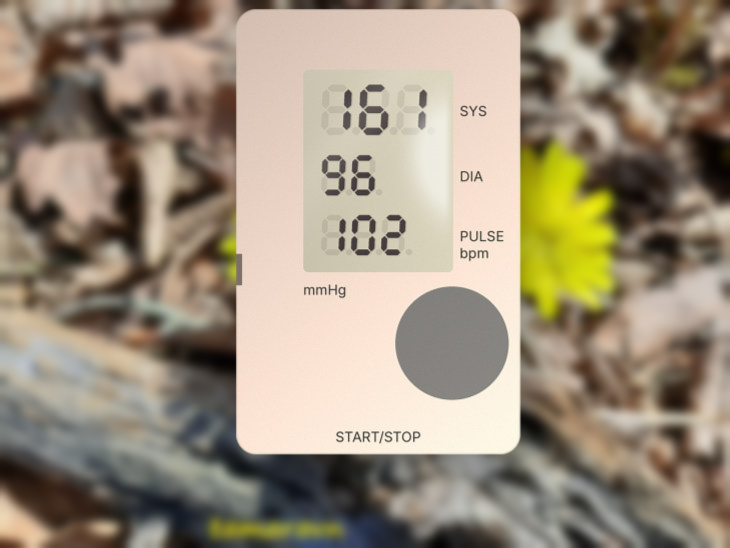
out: 161 mmHg
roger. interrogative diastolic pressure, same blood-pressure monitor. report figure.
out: 96 mmHg
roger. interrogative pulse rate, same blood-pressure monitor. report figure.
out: 102 bpm
